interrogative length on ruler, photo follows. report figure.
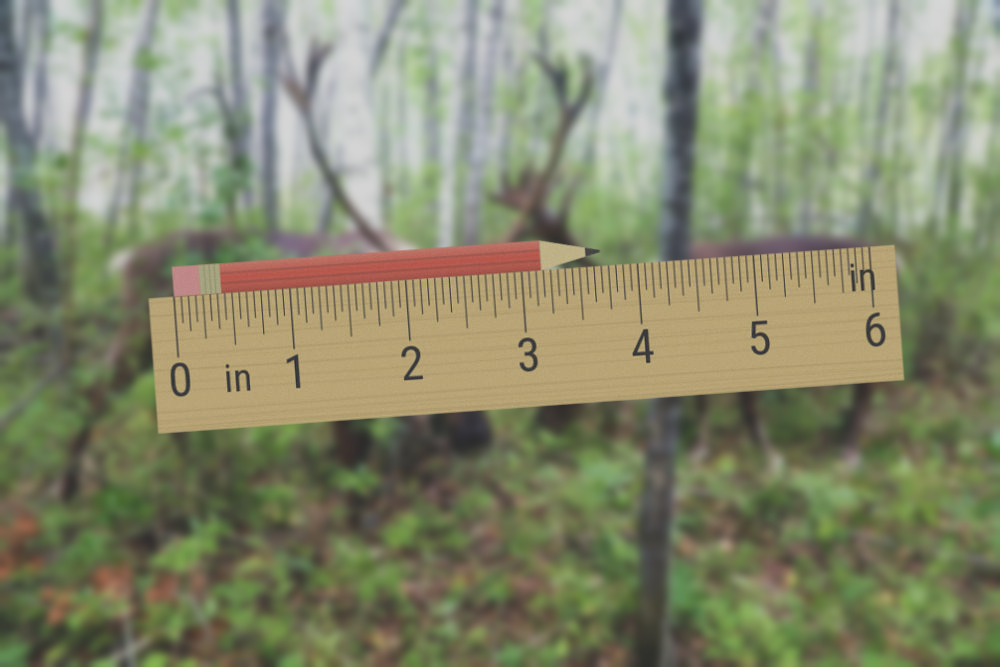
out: 3.6875 in
